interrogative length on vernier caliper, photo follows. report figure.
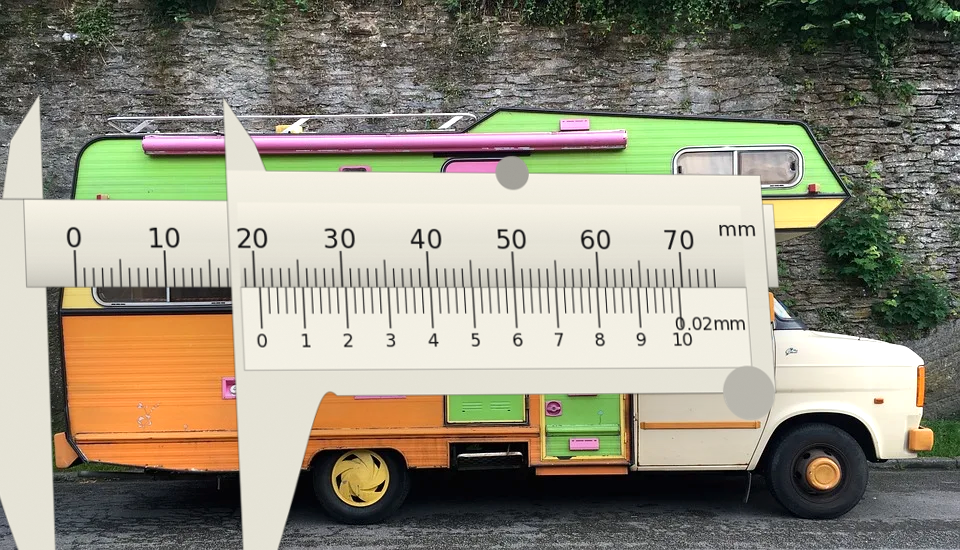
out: 20.6 mm
